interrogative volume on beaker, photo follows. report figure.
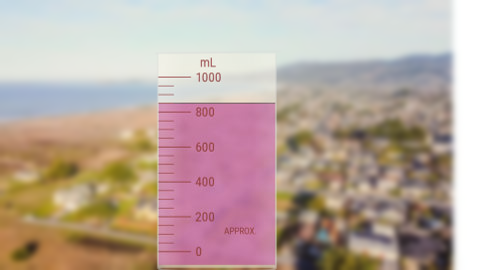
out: 850 mL
